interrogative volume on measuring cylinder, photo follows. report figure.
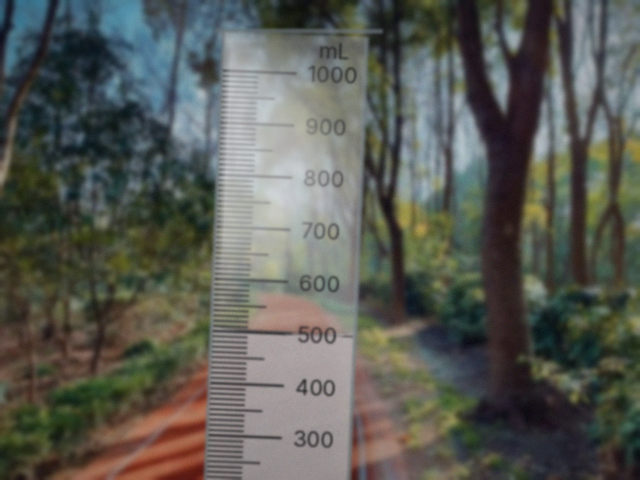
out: 500 mL
